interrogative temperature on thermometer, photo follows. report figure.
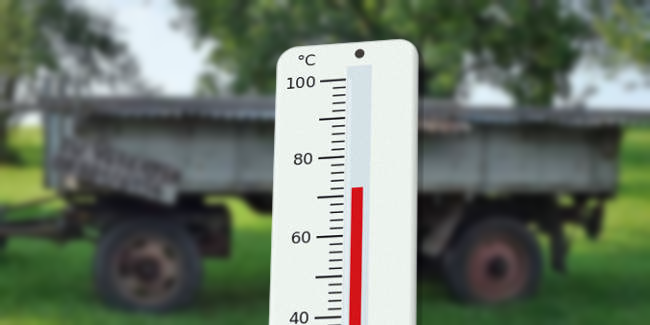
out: 72 °C
